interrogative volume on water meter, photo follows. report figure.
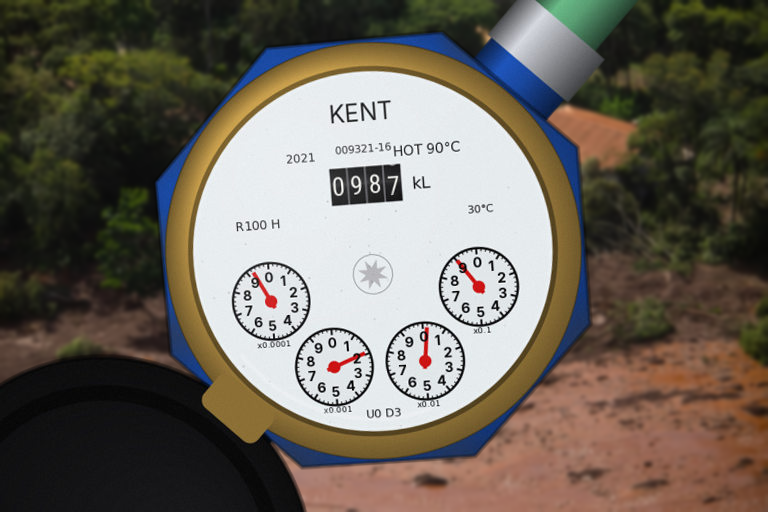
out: 986.9019 kL
